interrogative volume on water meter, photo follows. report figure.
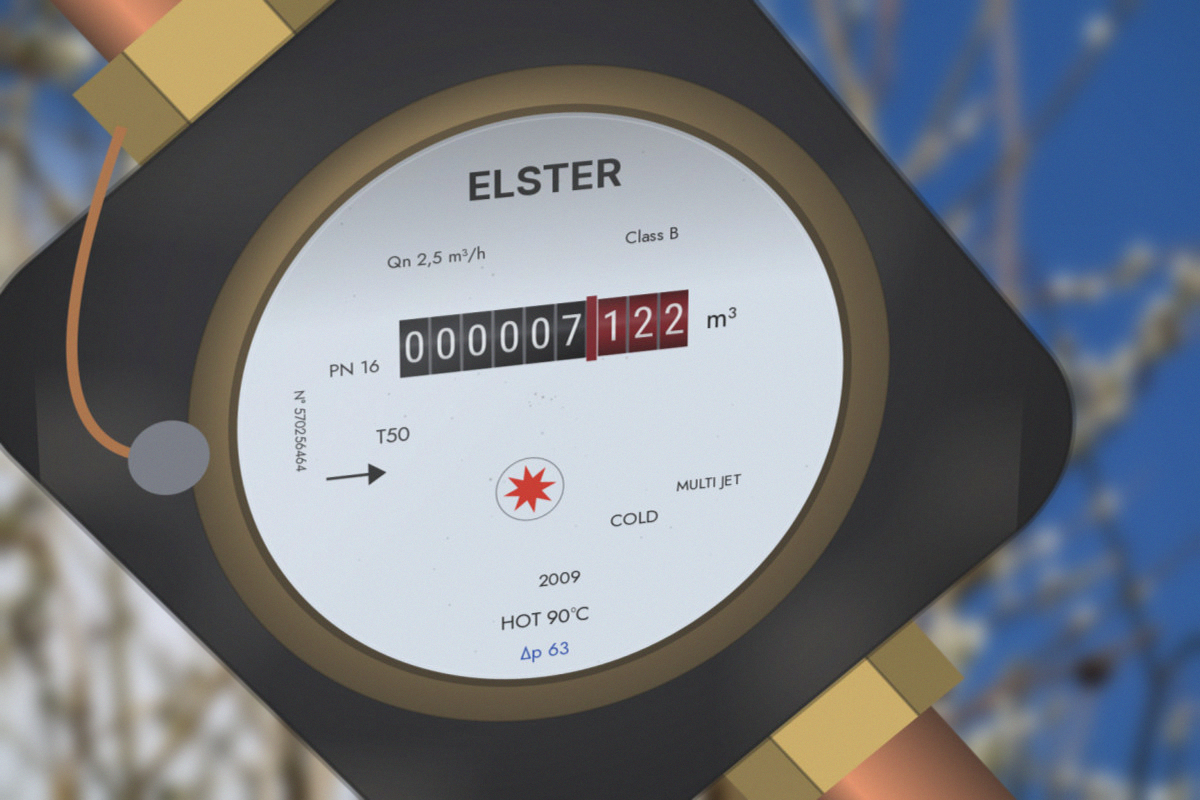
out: 7.122 m³
